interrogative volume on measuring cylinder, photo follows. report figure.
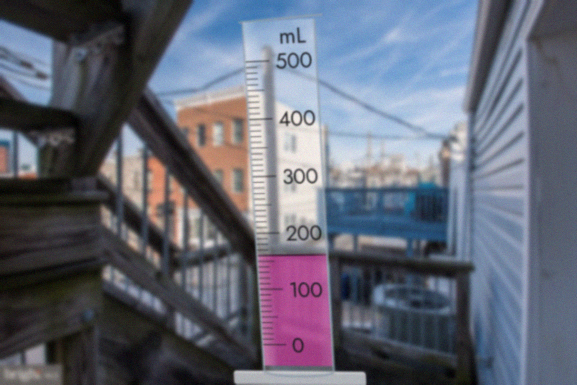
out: 160 mL
